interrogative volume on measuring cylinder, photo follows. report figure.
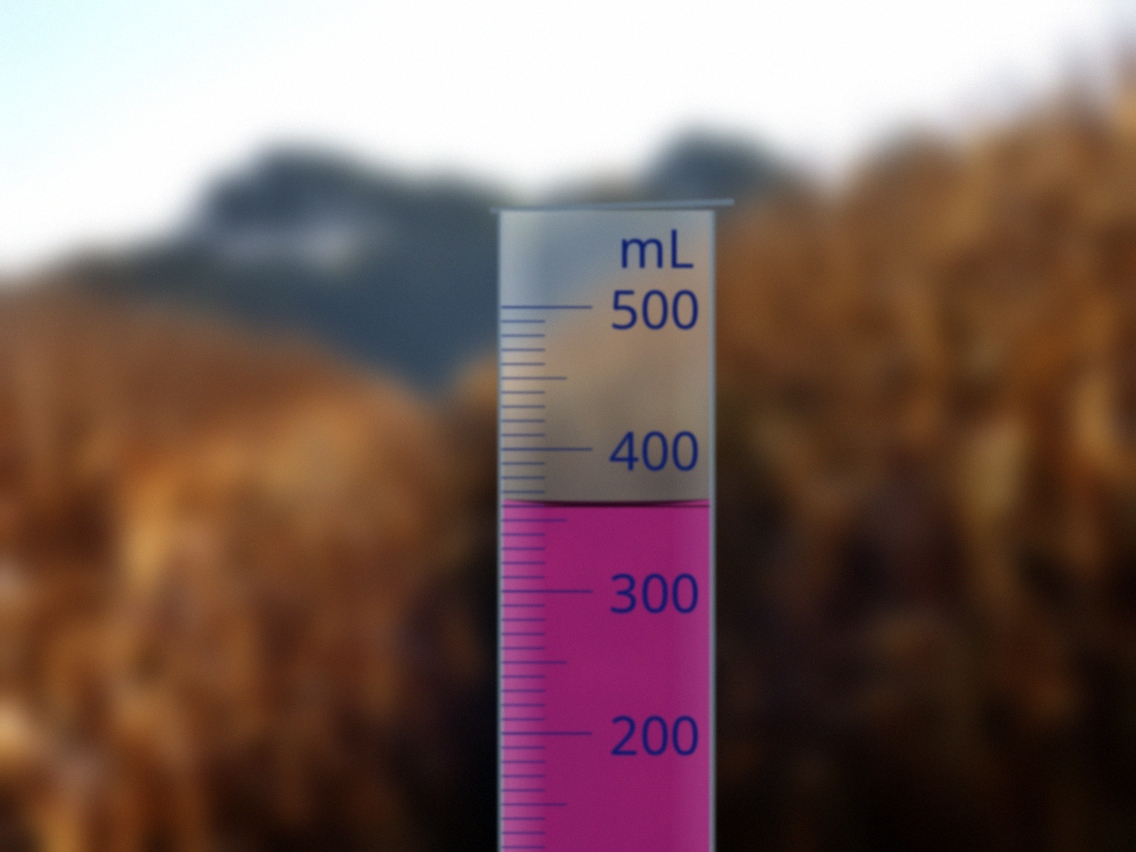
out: 360 mL
